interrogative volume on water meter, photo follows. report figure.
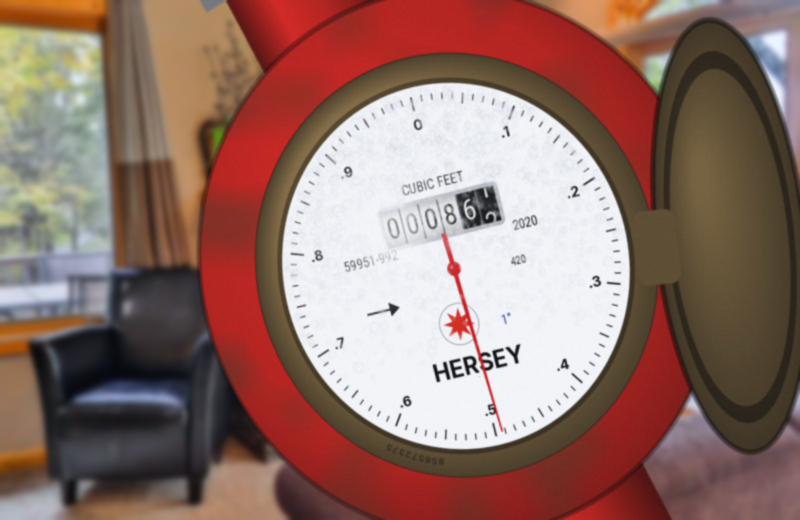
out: 861.49 ft³
